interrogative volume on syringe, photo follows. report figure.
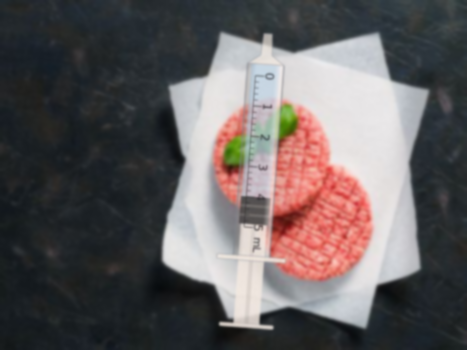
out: 4 mL
